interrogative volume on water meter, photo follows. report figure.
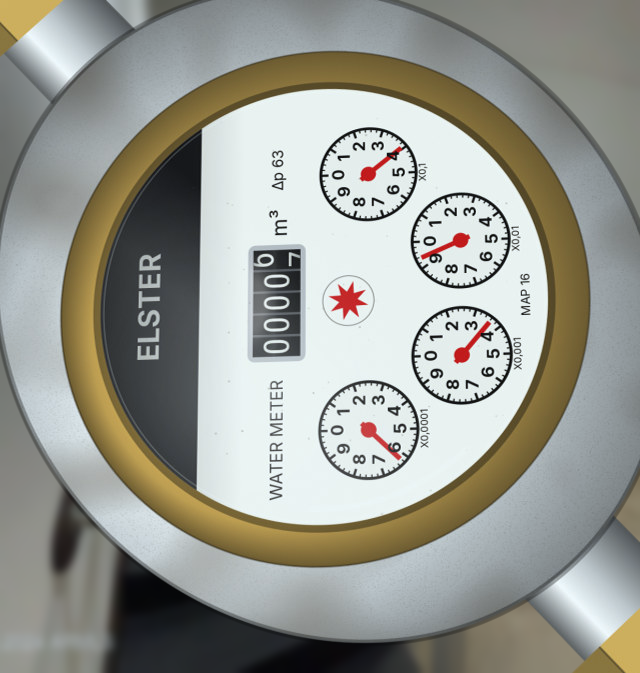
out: 6.3936 m³
